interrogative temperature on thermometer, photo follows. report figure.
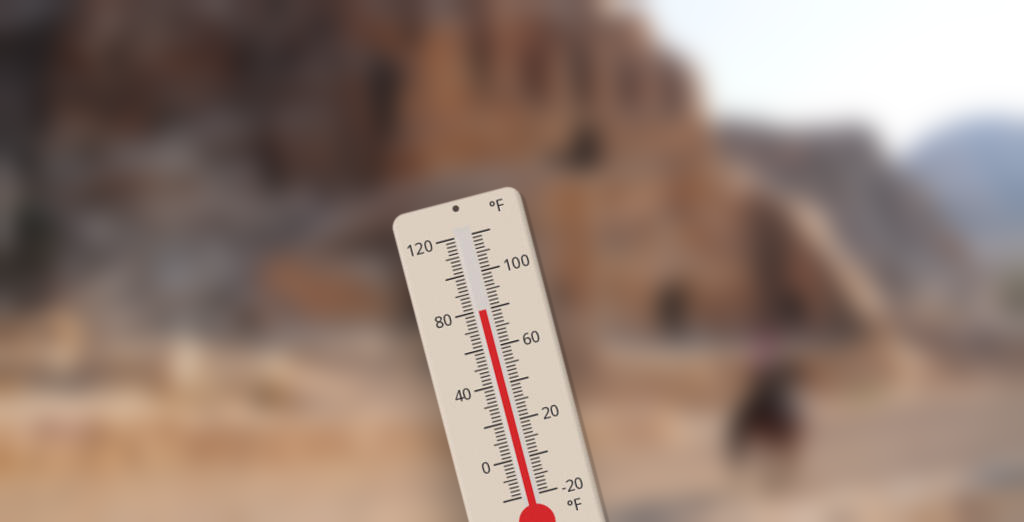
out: 80 °F
